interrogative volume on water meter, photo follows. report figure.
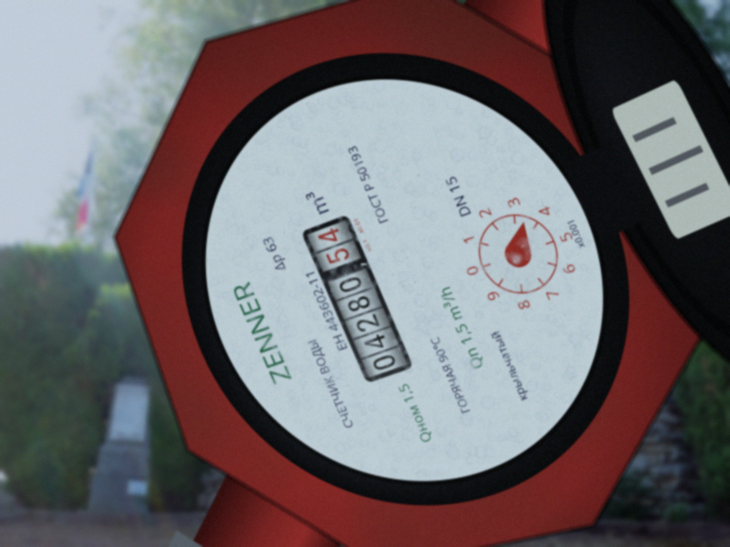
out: 4280.543 m³
